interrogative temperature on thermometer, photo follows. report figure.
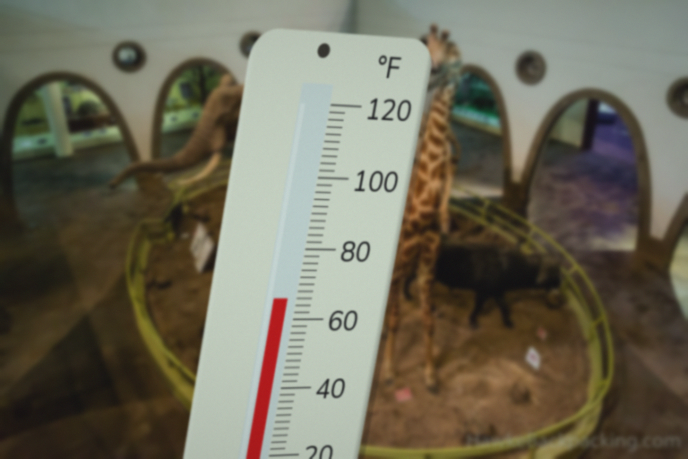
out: 66 °F
